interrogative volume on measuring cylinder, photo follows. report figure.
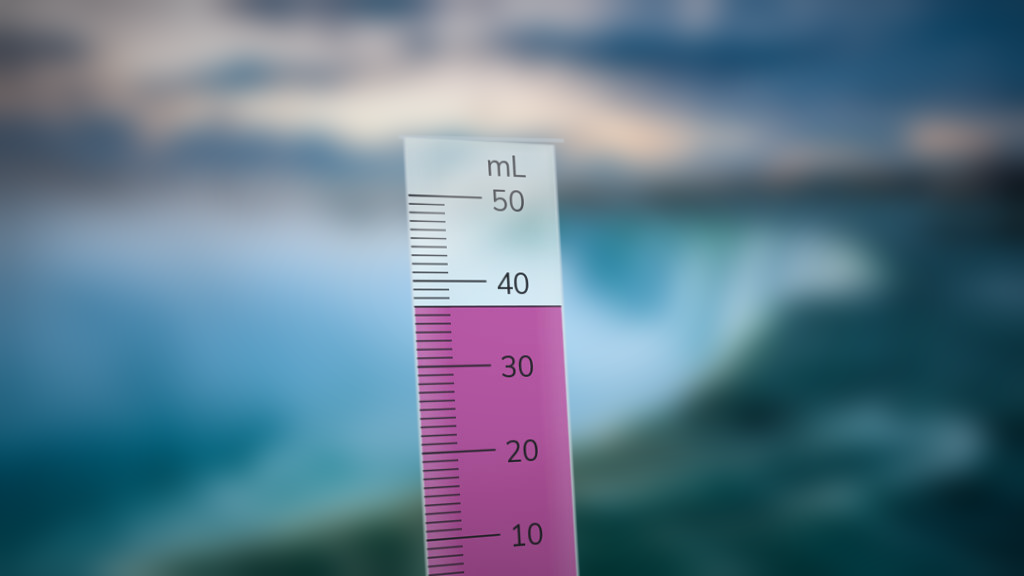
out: 37 mL
